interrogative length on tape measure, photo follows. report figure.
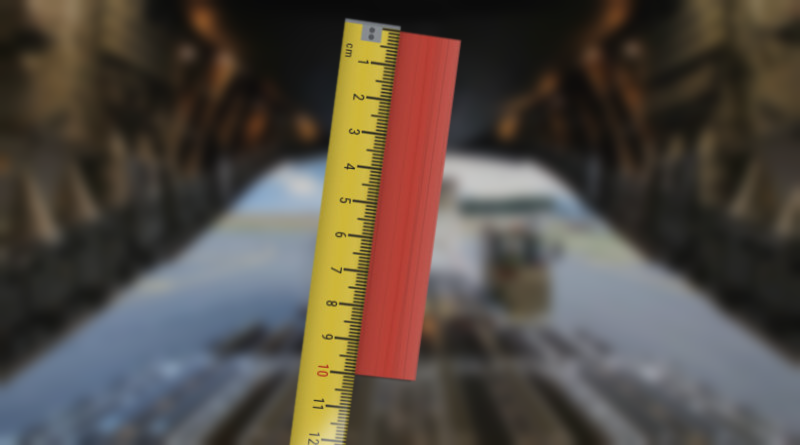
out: 10 cm
